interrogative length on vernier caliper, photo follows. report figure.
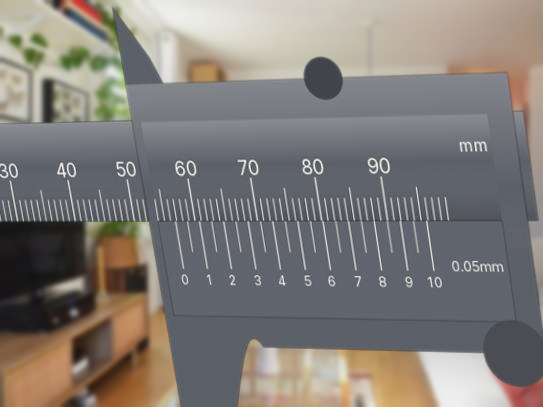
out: 56.8 mm
